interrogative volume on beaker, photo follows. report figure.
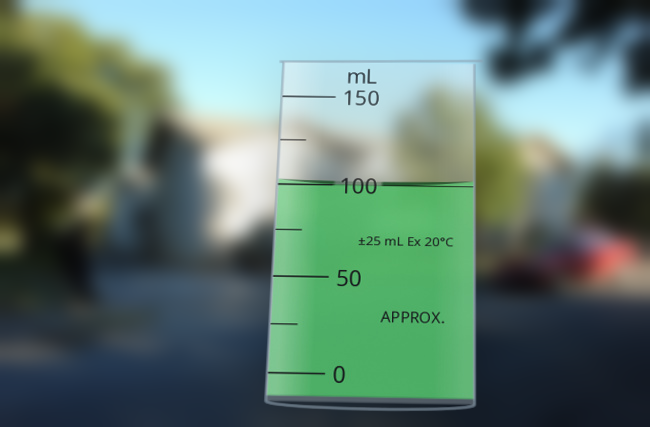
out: 100 mL
